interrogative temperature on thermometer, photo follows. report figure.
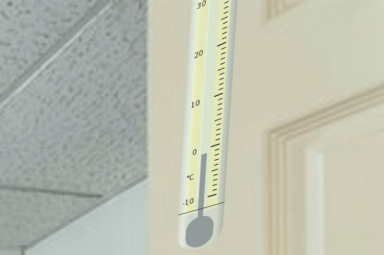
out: -1 °C
